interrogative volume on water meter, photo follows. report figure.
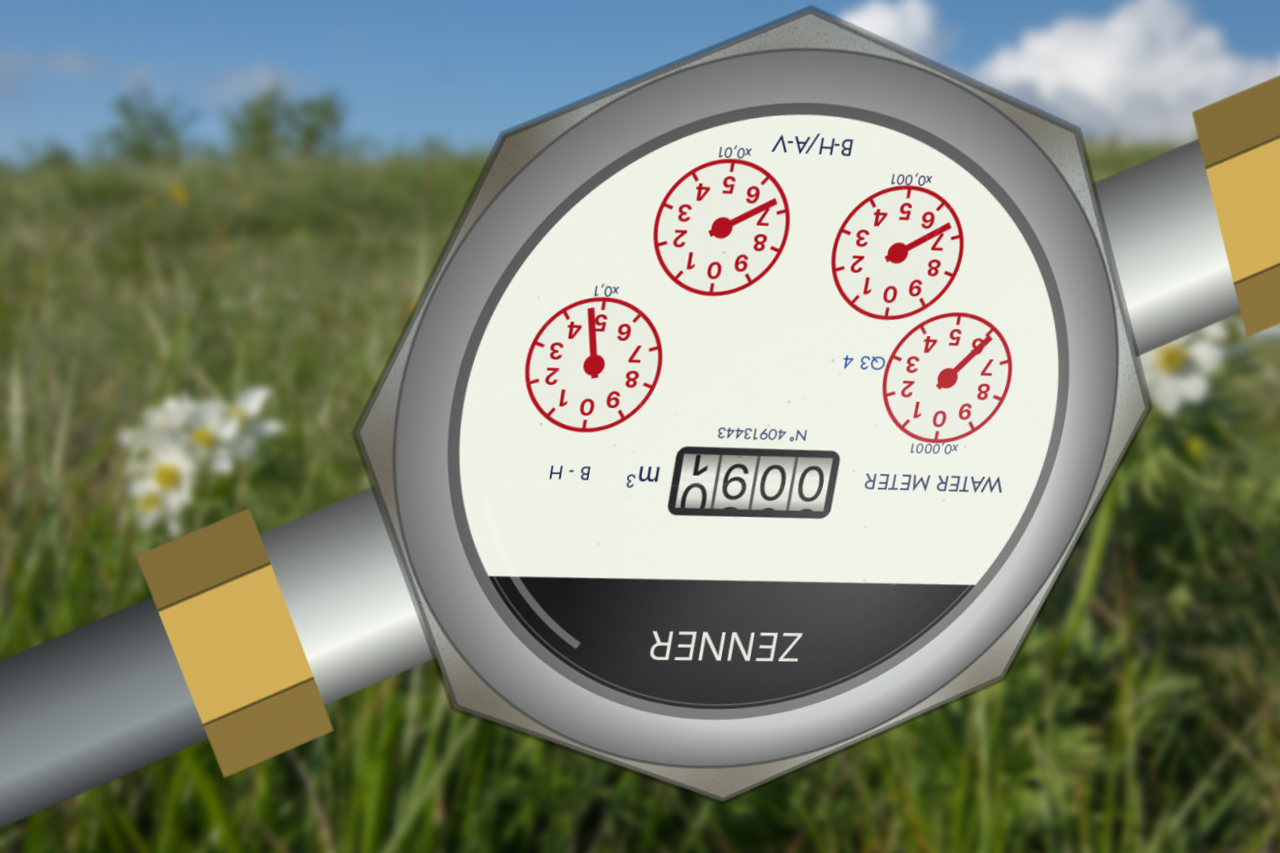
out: 90.4666 m³
